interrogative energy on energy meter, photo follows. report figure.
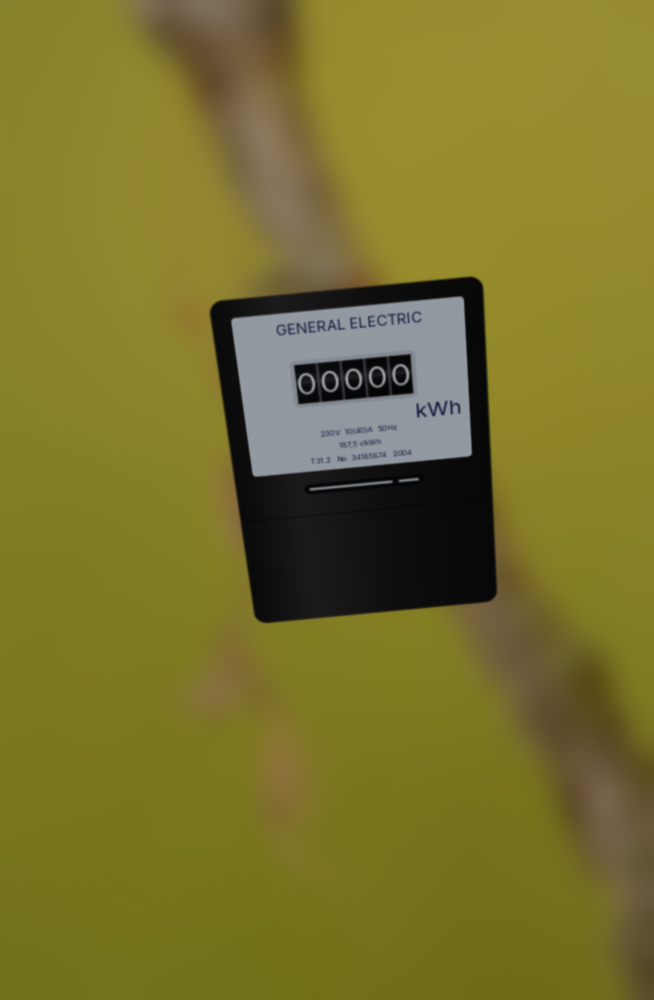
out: 0 kWh
